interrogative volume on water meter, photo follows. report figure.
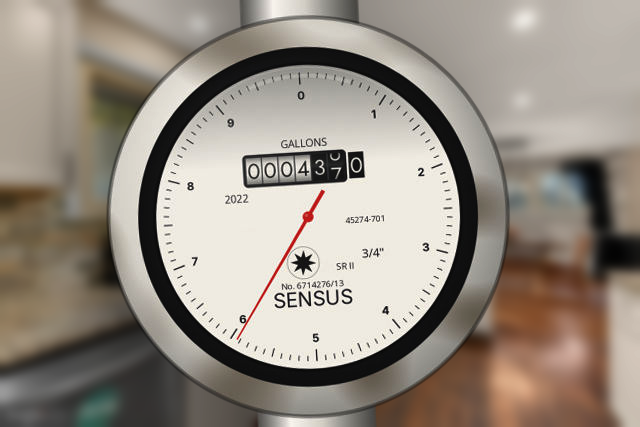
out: 4365.9 gal
